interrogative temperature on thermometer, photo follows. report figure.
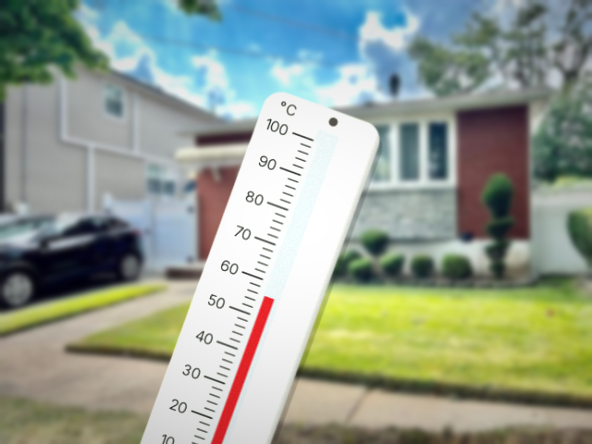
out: 56 °C
